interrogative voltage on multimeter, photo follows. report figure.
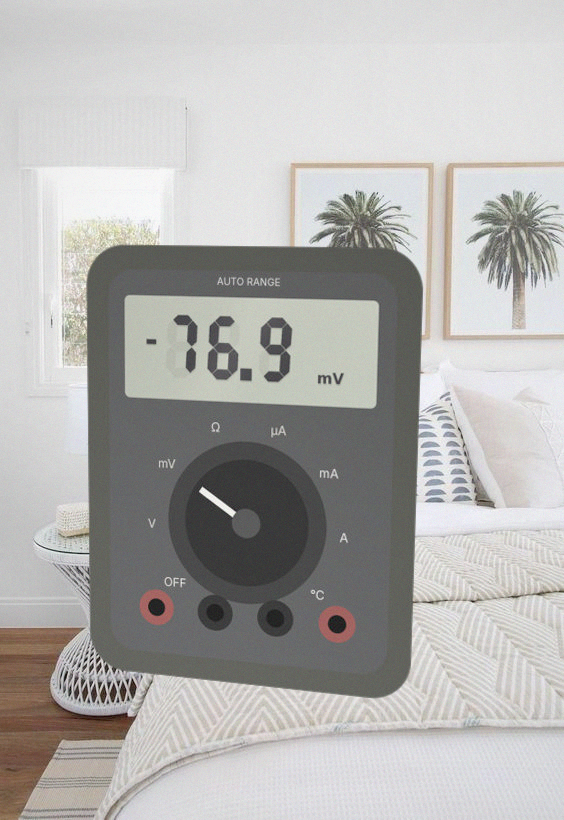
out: -76.9 mV
